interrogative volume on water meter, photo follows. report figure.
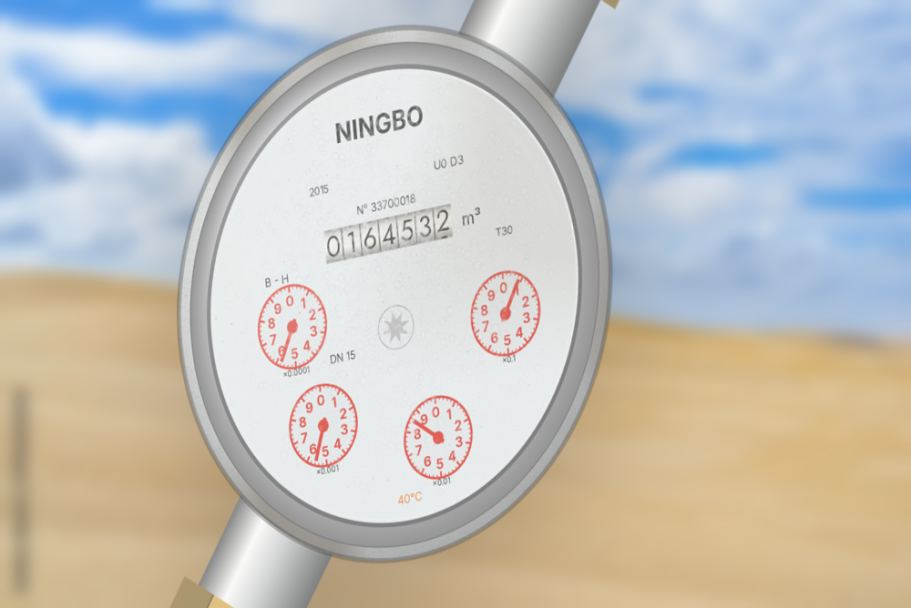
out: 164532.0855 m³
